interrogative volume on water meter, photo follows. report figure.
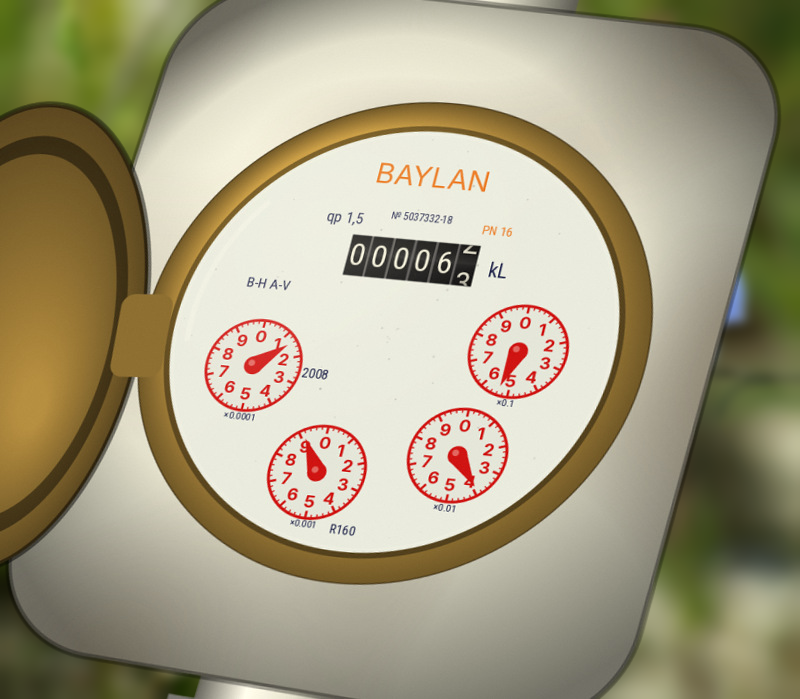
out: 62.5391 kL
